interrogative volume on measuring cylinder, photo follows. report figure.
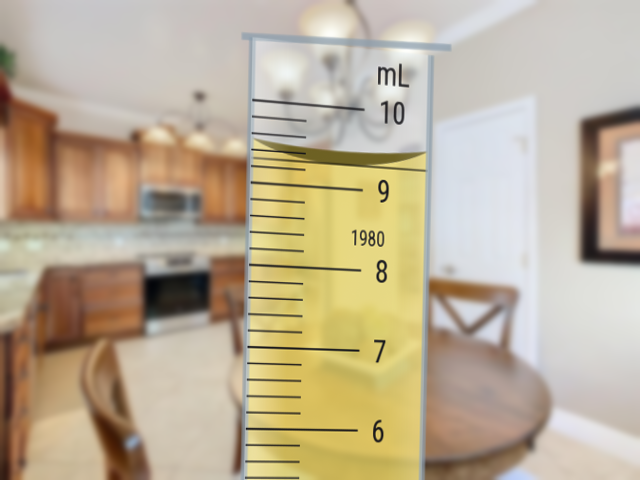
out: 9.3 mL
